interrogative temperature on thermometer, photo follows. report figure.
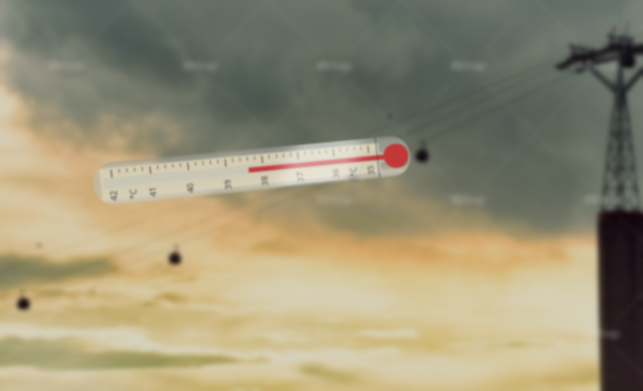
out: 38.4 °C
